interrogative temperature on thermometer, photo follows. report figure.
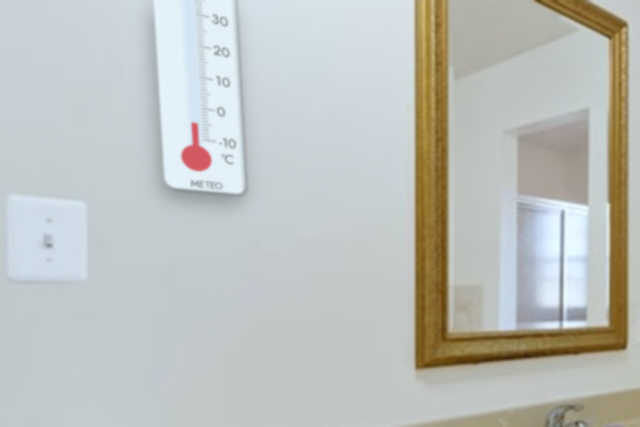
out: -5 °C
